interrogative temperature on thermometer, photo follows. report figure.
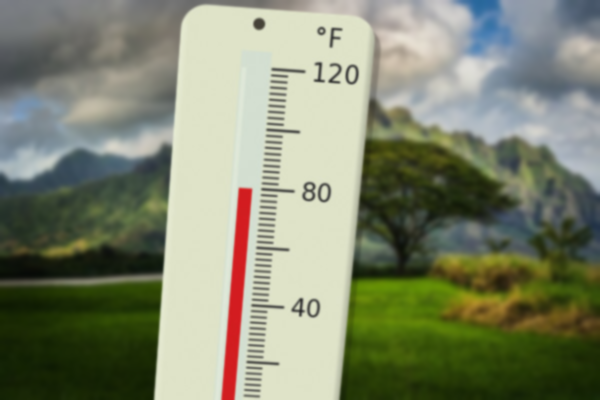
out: 80 °F
